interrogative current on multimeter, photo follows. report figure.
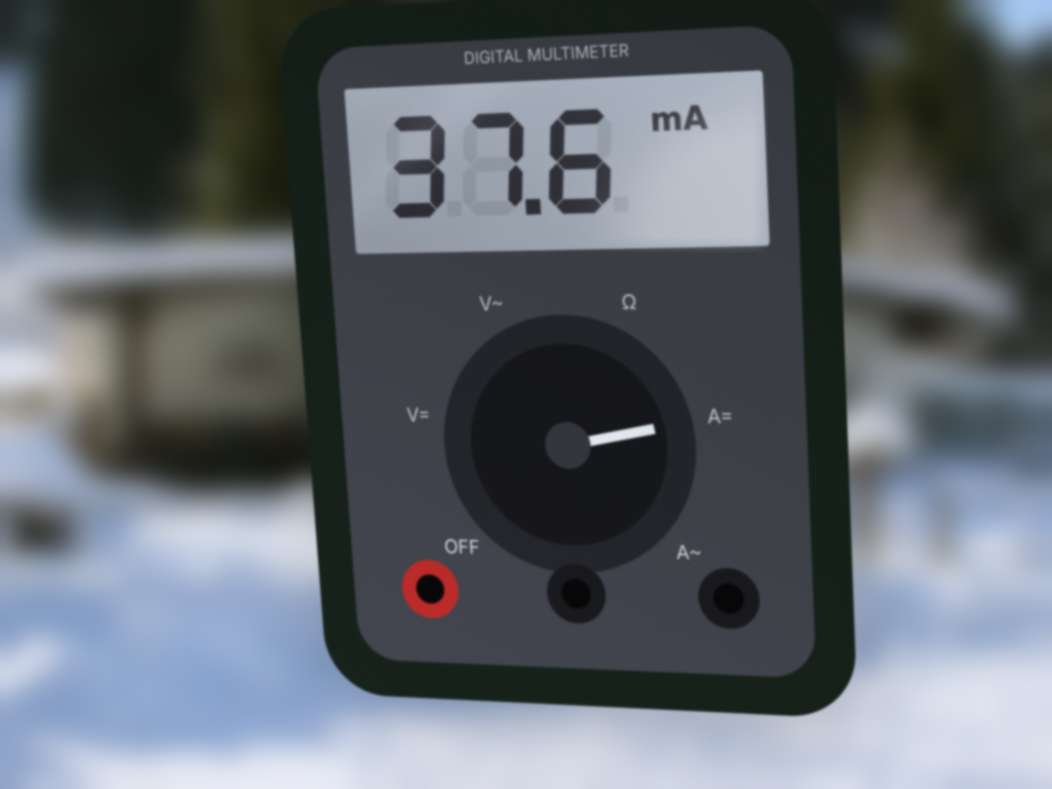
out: 37.6 mA
